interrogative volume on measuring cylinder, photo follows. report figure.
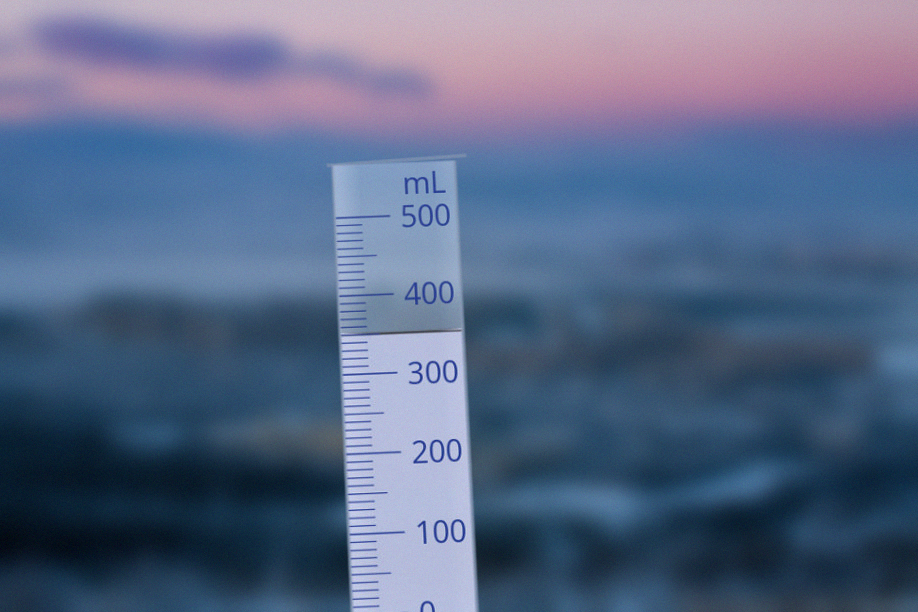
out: 350 mL
